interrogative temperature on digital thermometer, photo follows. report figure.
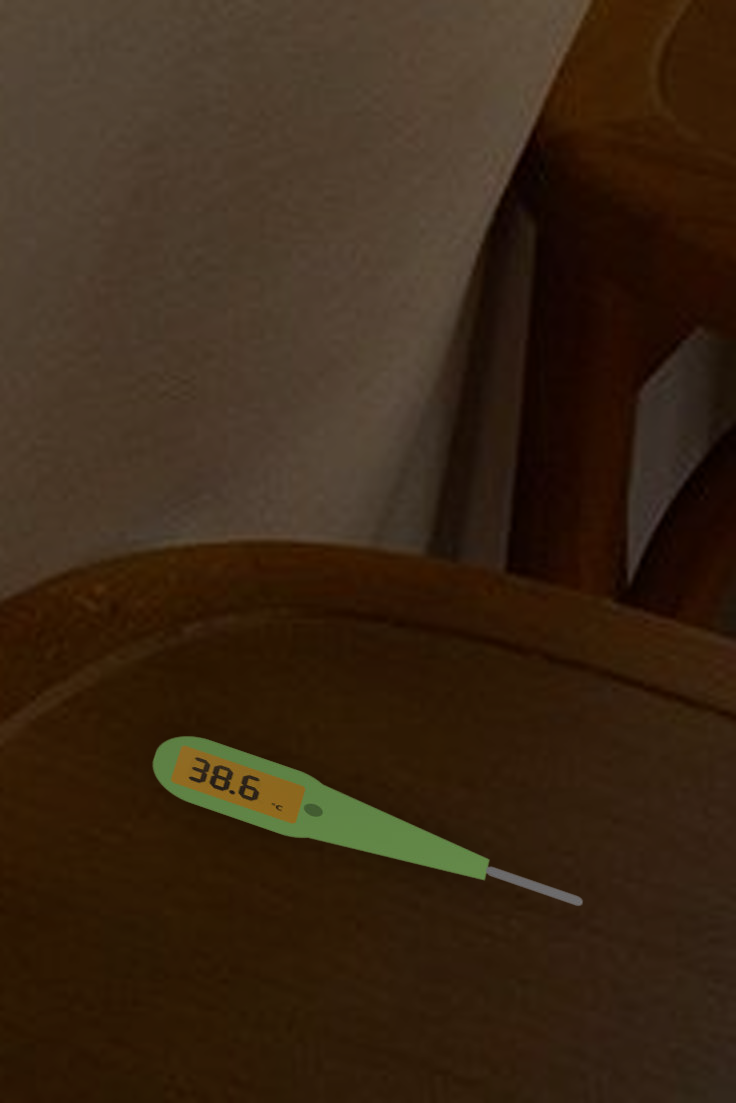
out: 38.6 °C
